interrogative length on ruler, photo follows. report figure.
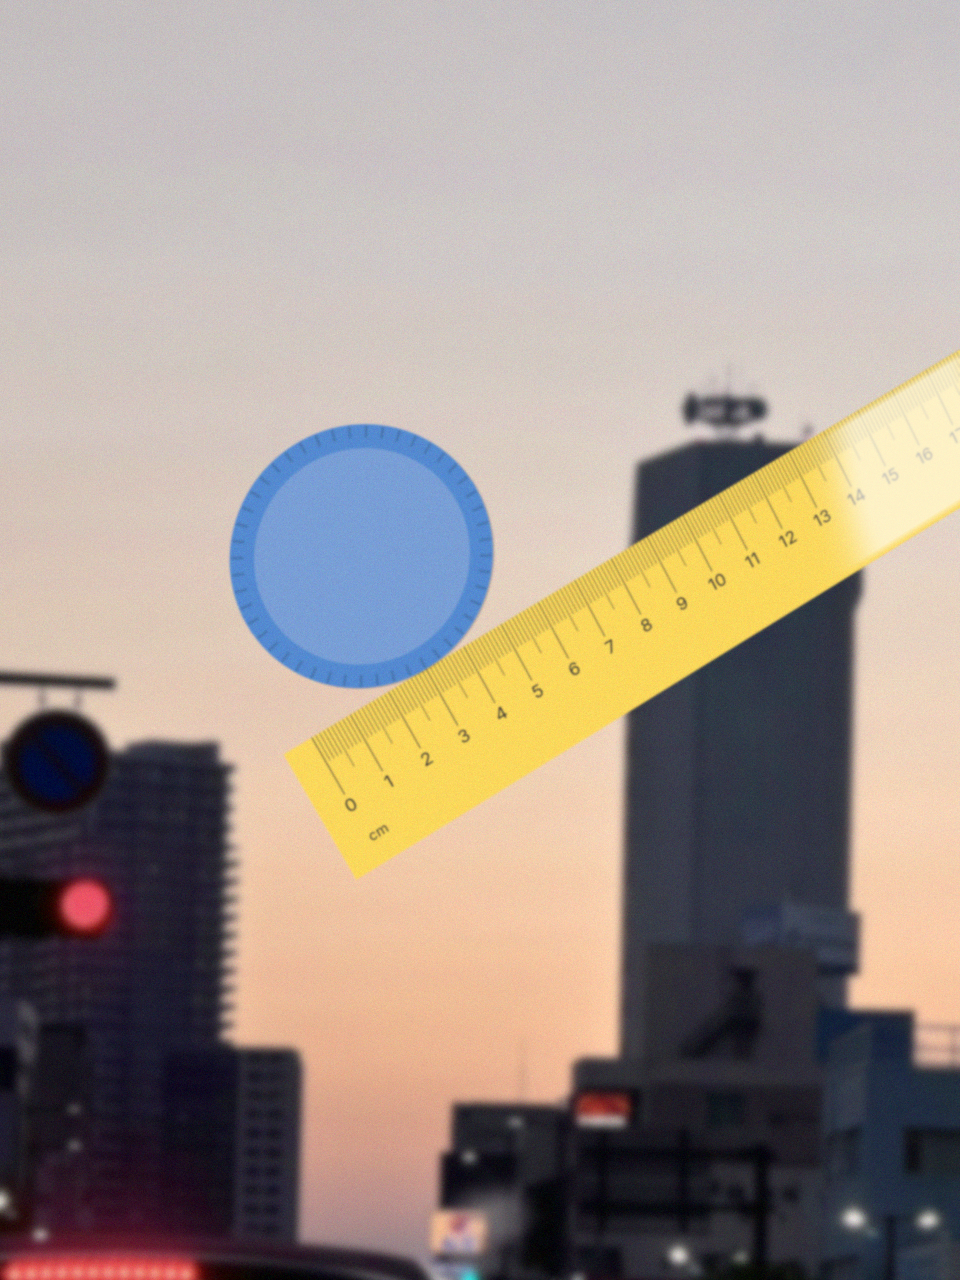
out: 6 cm
